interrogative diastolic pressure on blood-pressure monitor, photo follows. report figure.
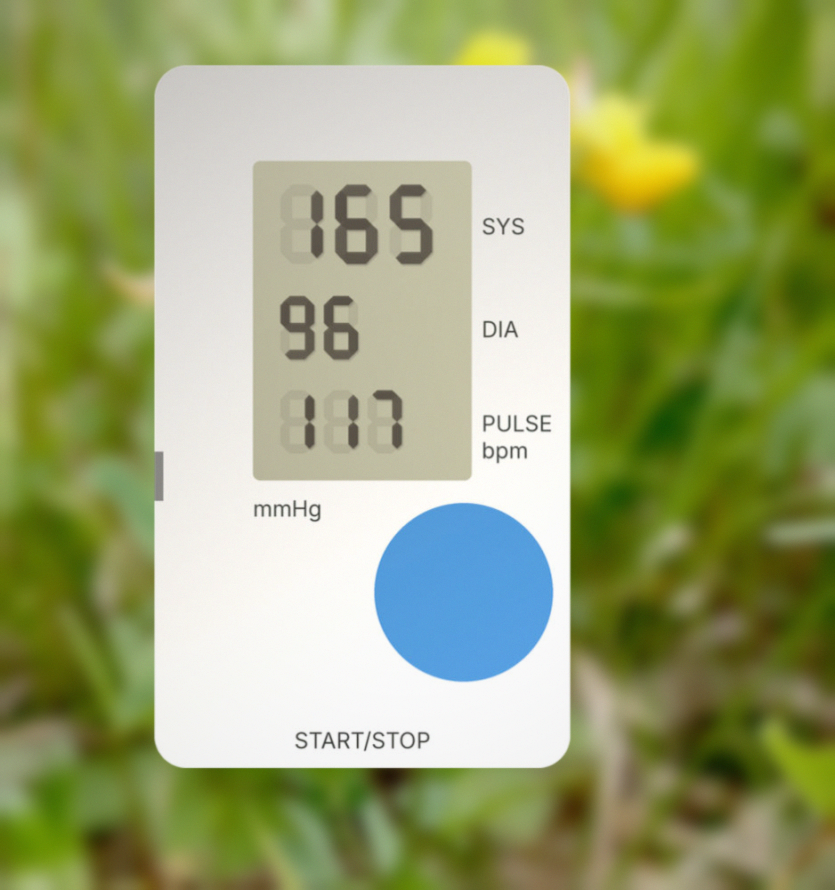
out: 96 mmHg
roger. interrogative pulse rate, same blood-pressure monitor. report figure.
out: 117 bpm
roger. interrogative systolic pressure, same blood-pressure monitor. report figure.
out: 165 mmHg
